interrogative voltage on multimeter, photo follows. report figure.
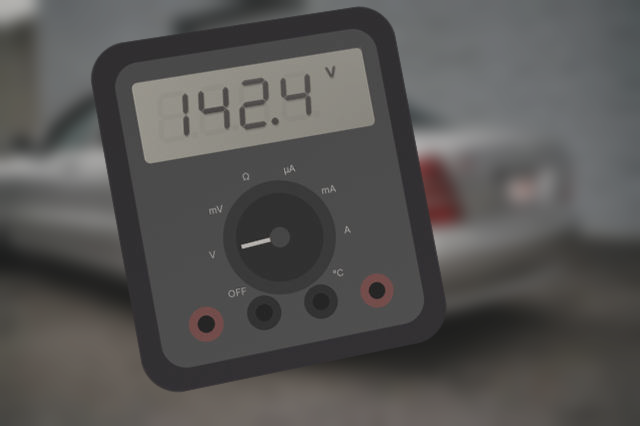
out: 142.4 V
